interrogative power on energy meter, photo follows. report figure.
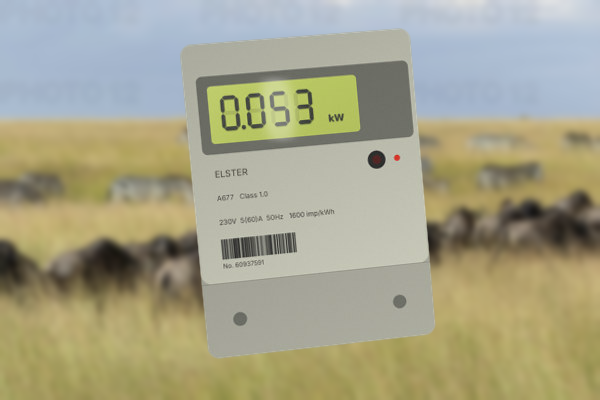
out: 0.053 kW
